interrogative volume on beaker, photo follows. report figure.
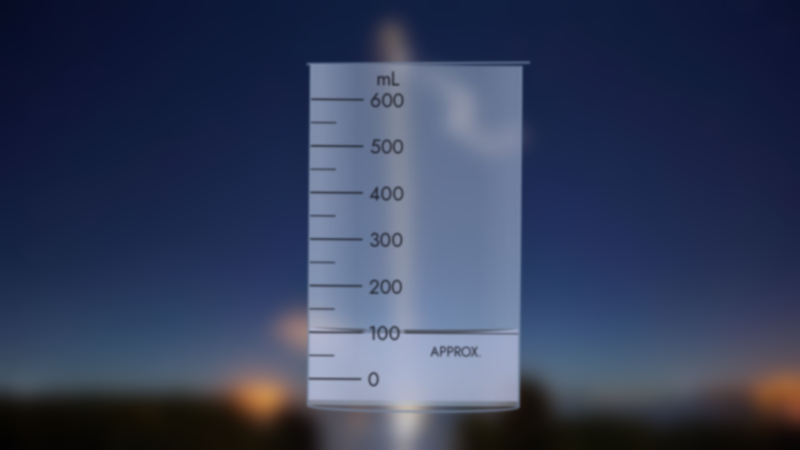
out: 100 mL
